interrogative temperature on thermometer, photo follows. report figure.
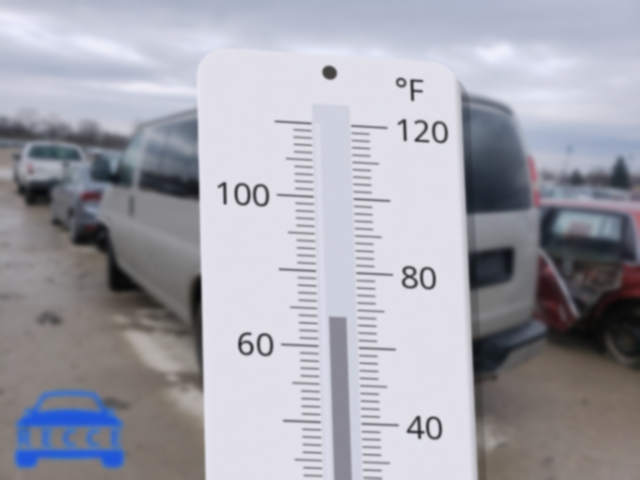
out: 68 °F
